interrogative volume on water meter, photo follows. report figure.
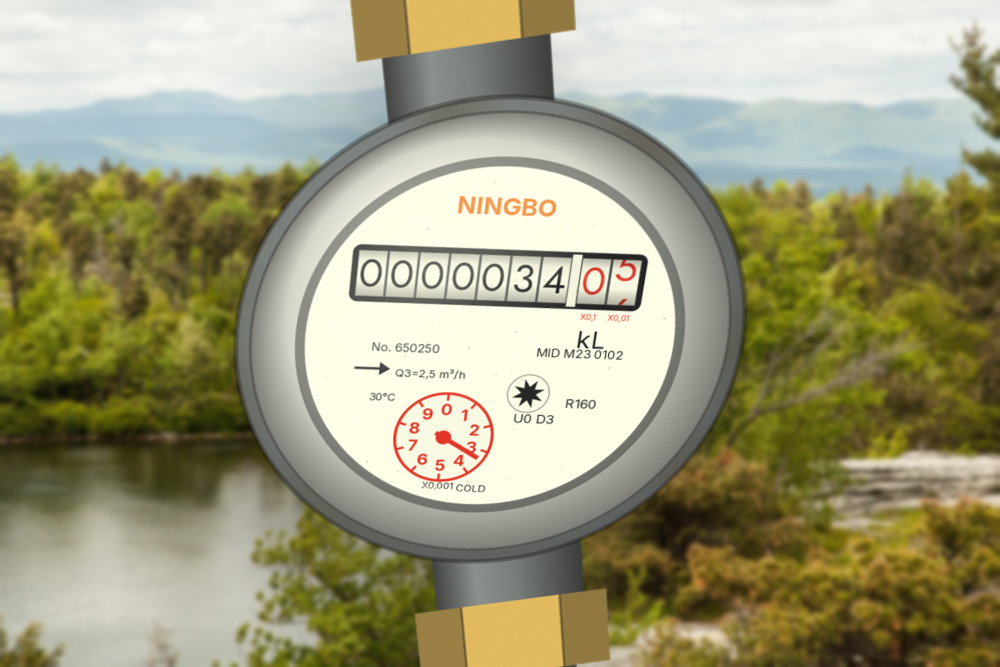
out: 34.053 kL
